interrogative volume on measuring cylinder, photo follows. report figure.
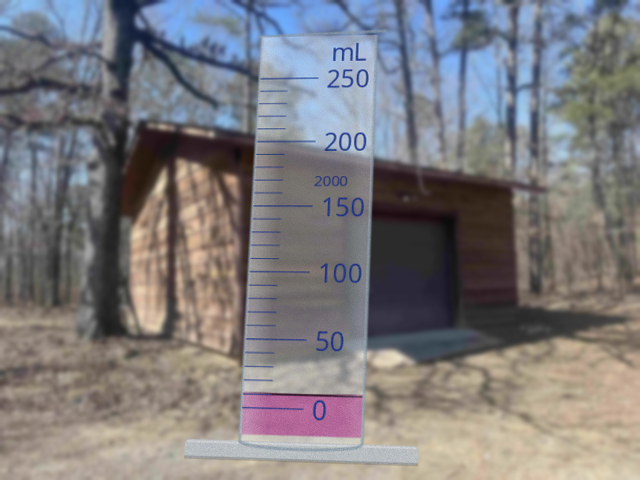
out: 10 mL
